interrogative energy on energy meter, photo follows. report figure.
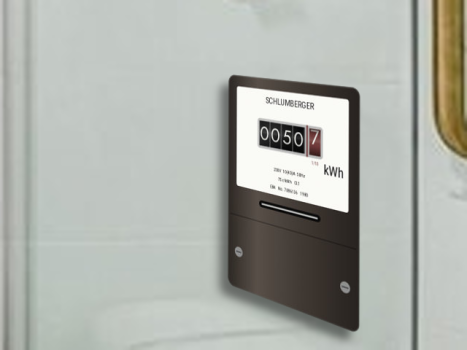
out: 50.7 kWh
